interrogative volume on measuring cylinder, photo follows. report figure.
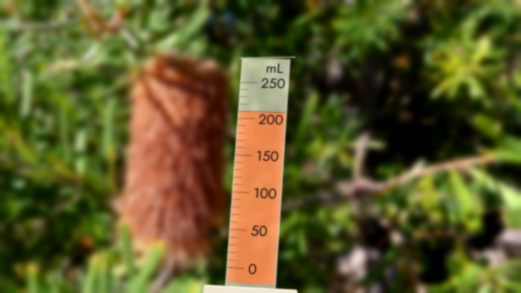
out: 210 mL
